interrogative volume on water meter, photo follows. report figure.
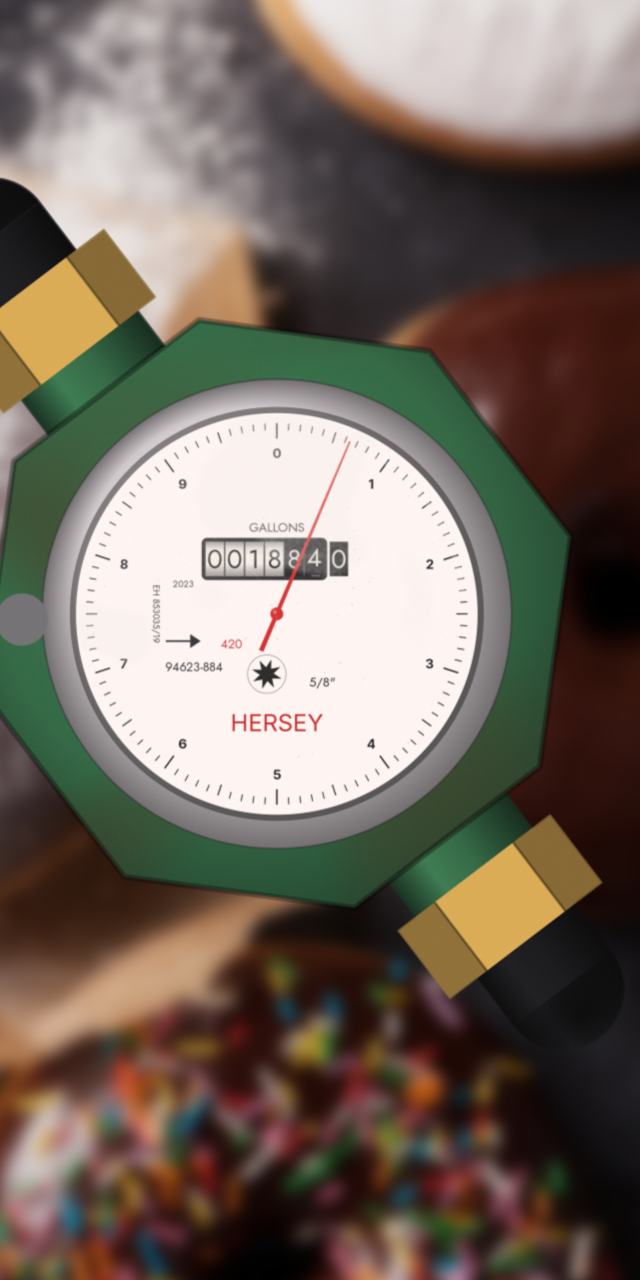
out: 18840.6 gal
